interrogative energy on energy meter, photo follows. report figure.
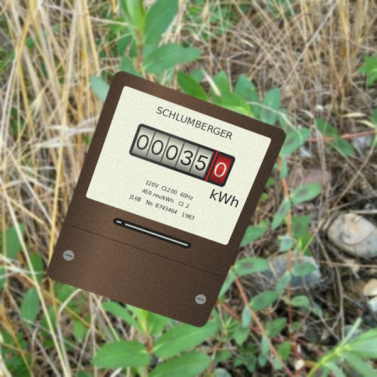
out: 35.0 kWh
